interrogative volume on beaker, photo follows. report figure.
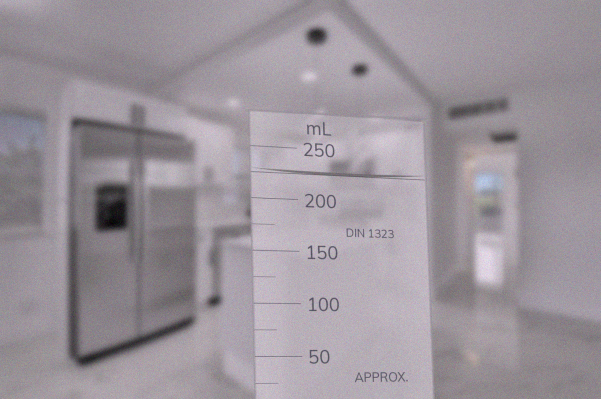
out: 225 mL
